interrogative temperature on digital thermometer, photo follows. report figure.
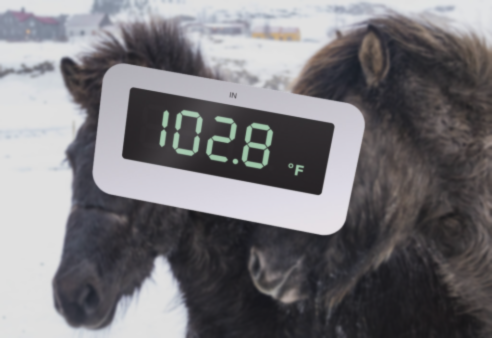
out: 102.8 °F
